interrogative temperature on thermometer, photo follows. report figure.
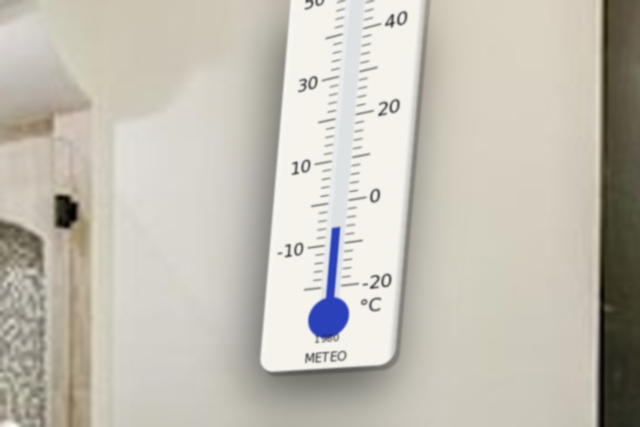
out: -6 °C
